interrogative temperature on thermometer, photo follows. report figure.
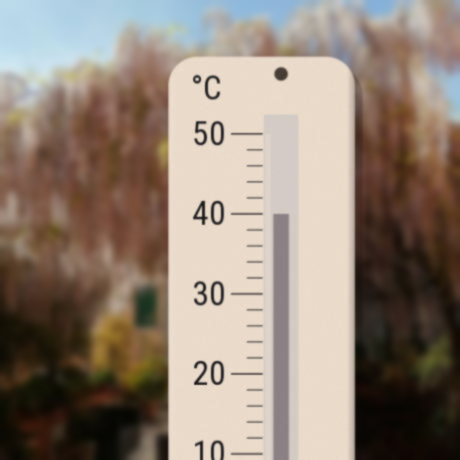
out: 40 °C
